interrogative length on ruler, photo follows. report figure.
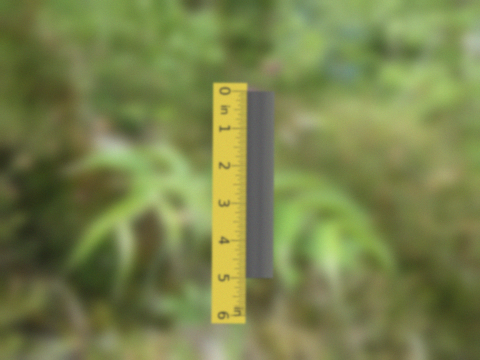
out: 5 in
